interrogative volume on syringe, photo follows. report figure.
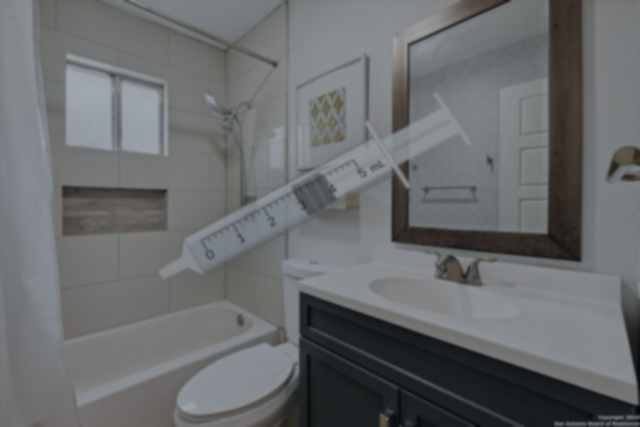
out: 3 mL
